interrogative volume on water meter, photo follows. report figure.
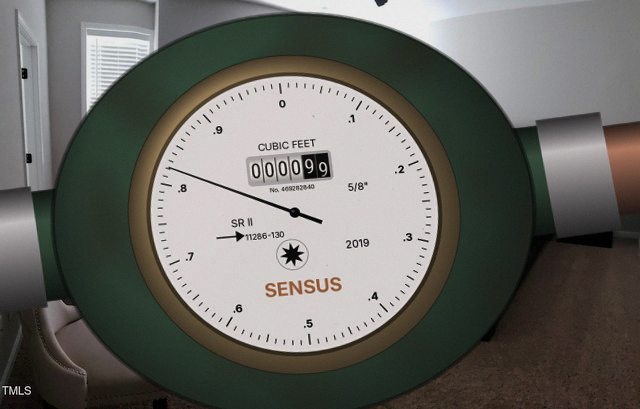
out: 98.82 ft³
